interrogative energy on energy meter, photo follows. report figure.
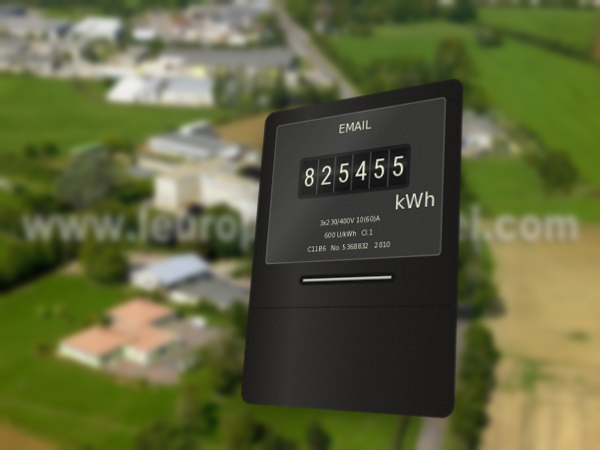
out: 825455 kWh
